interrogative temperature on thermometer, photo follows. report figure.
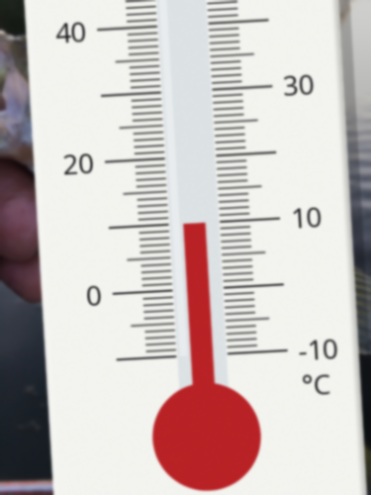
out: 10 °C
